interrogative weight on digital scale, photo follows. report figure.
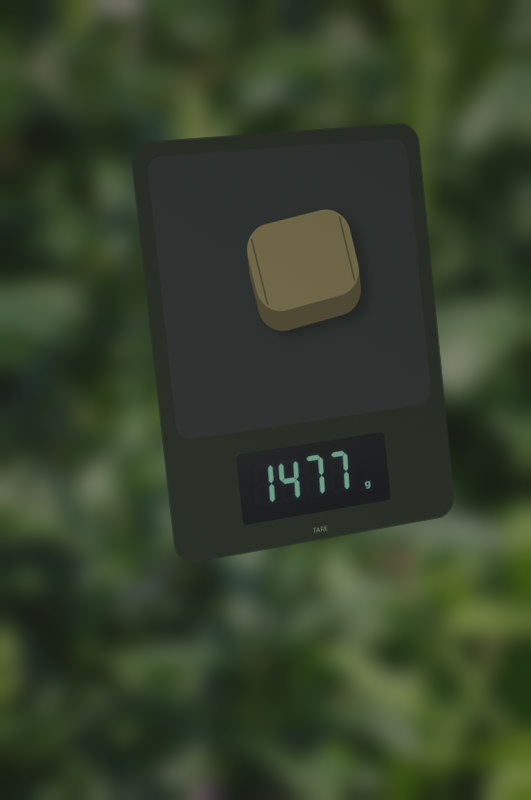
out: 1477 g
